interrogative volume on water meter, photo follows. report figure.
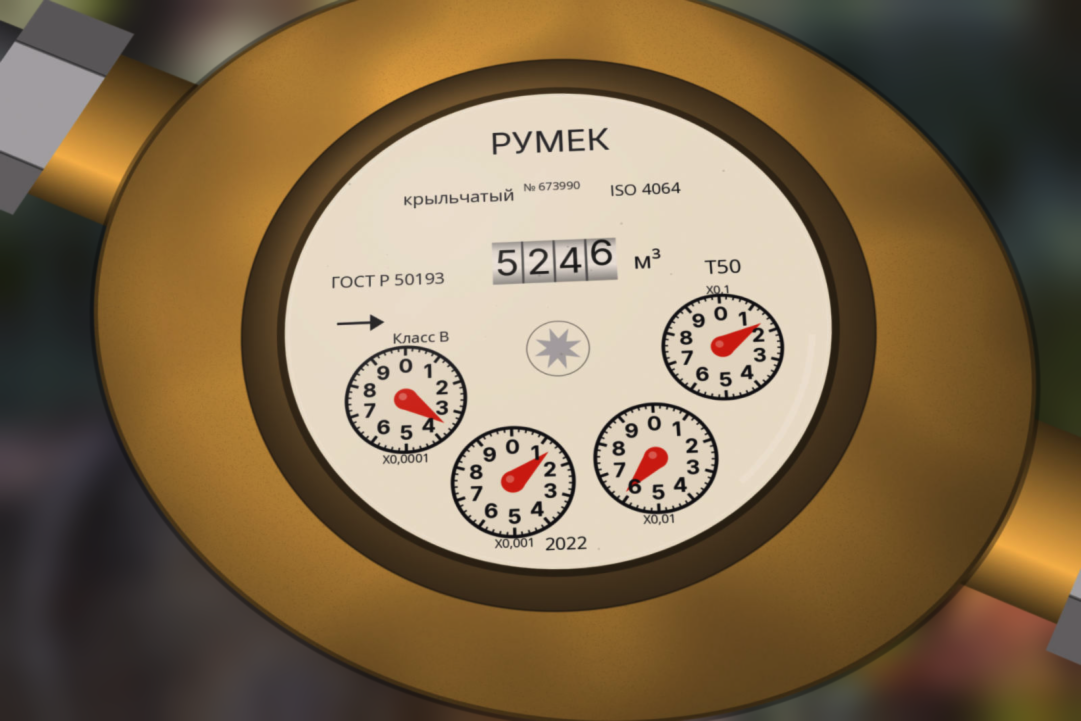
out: 5246.1613 m³
